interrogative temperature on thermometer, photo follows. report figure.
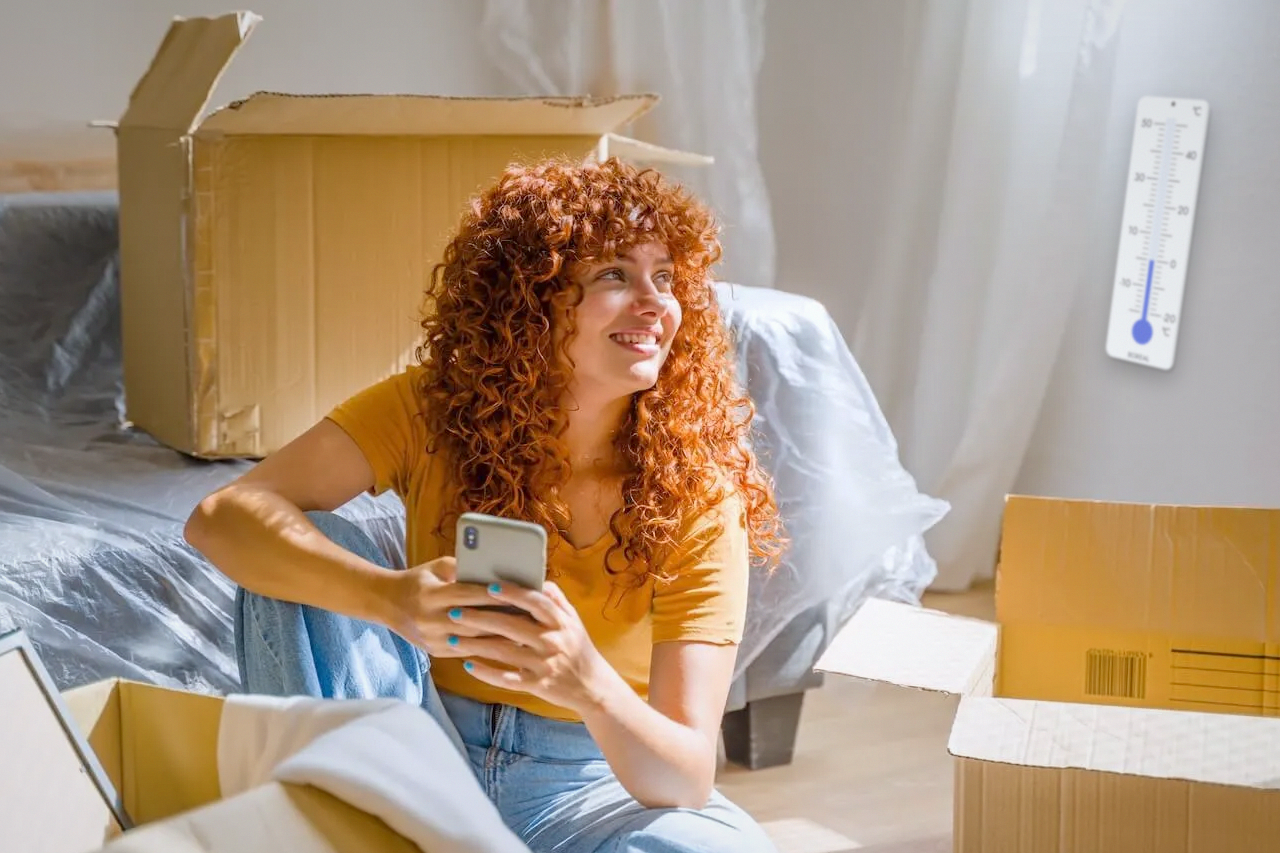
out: 0 °C
